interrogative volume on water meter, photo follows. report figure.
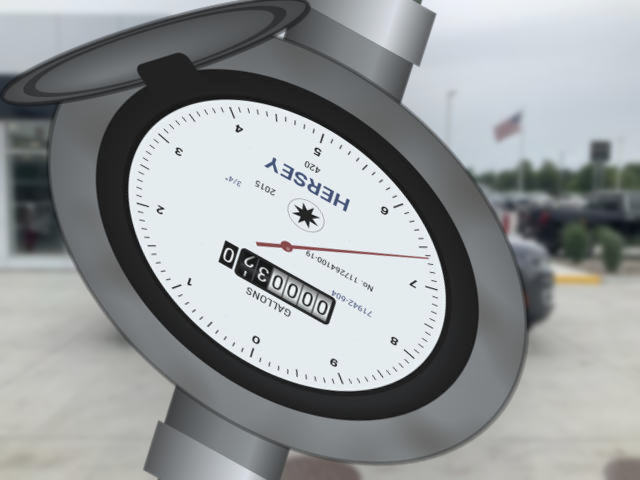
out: 316.6 gal
